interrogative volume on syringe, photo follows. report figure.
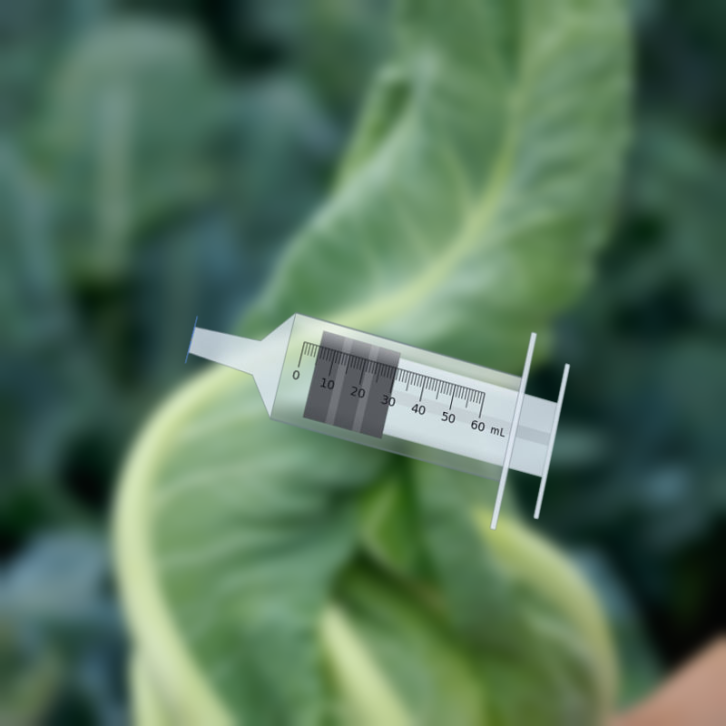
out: 5 mL
